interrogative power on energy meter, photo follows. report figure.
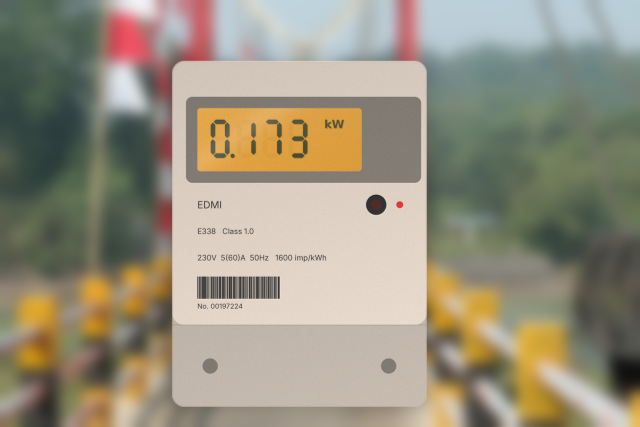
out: 0.173 kW
